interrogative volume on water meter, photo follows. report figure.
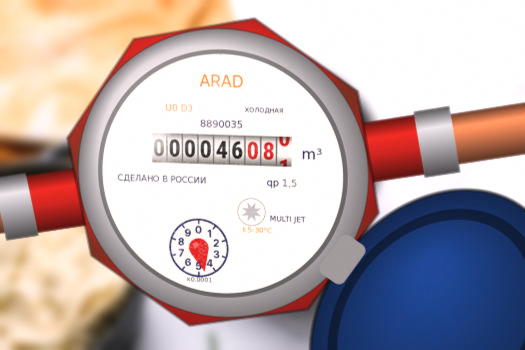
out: 46.0804 m³
